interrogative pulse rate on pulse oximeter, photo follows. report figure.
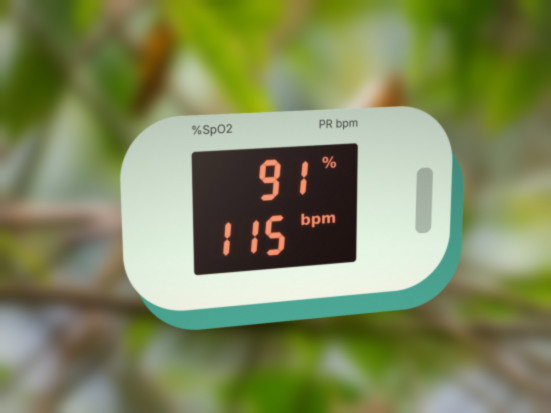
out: 115 bpm
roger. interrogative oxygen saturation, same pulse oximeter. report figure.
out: 91 %
